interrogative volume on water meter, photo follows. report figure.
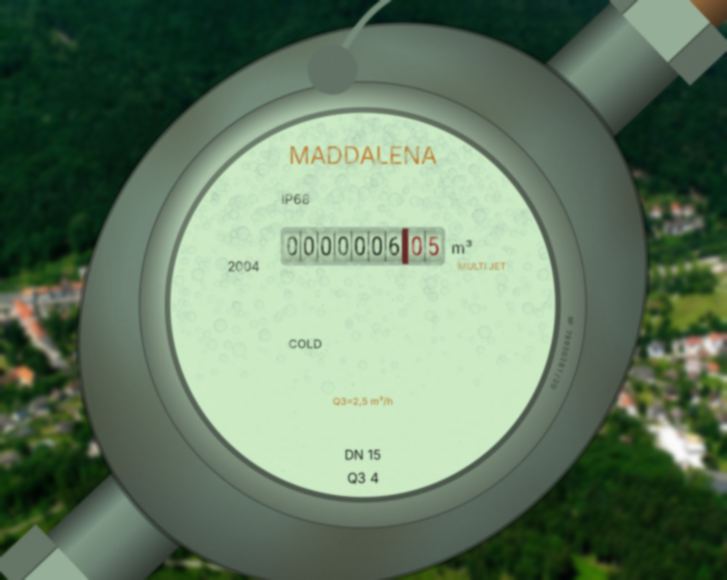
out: 6.05 m³
